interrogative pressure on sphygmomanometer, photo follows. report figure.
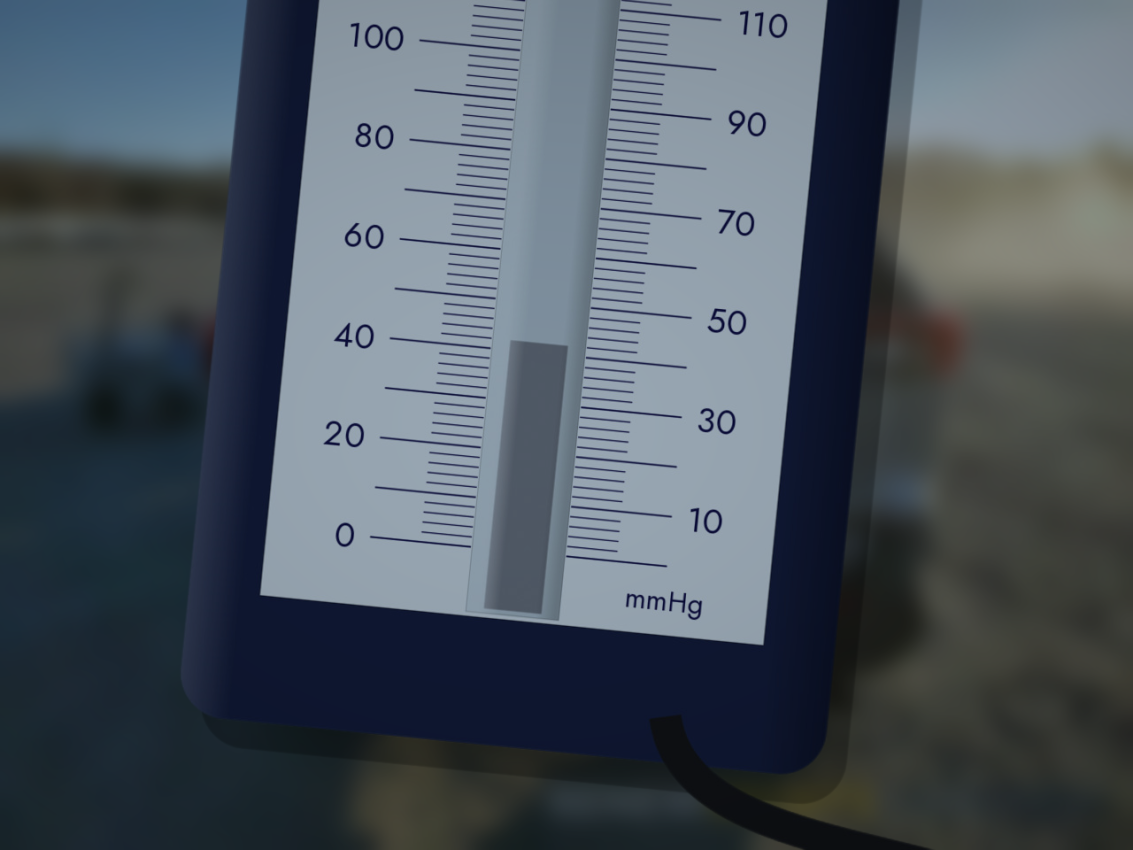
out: 42 mmHg
